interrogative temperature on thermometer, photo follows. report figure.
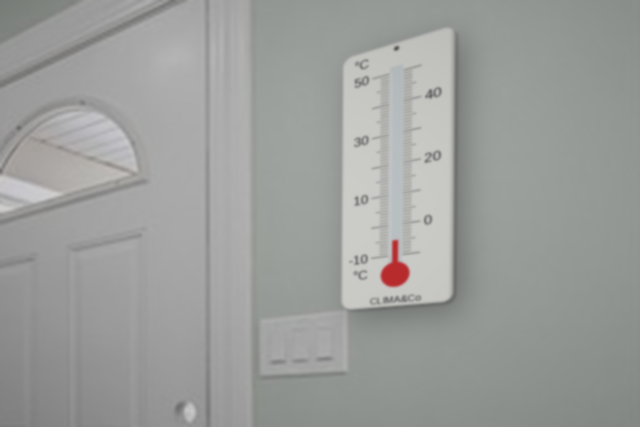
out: -5 °C
